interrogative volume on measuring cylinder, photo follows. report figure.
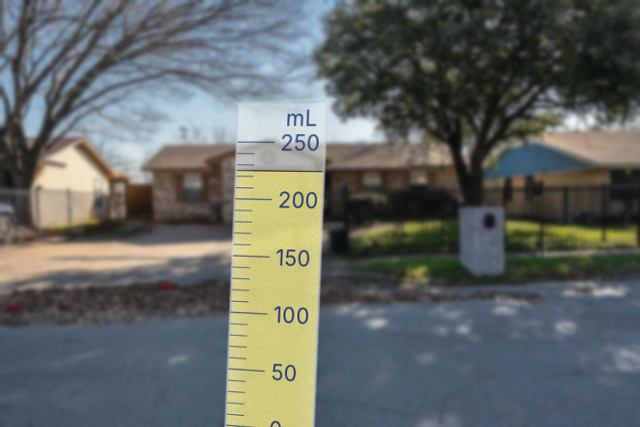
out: 225 mL
